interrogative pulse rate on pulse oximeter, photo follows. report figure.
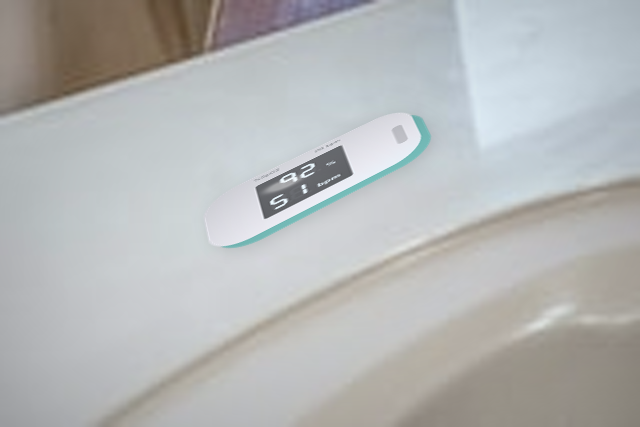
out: 51 bpm
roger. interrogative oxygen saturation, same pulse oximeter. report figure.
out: 92 %
